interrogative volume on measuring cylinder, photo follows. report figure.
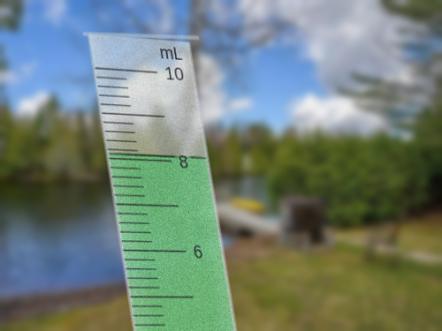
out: 8.1 mL
